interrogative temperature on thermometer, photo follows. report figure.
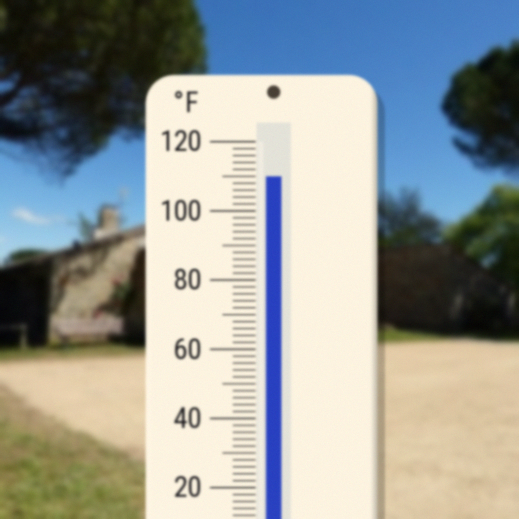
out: 110 °F
